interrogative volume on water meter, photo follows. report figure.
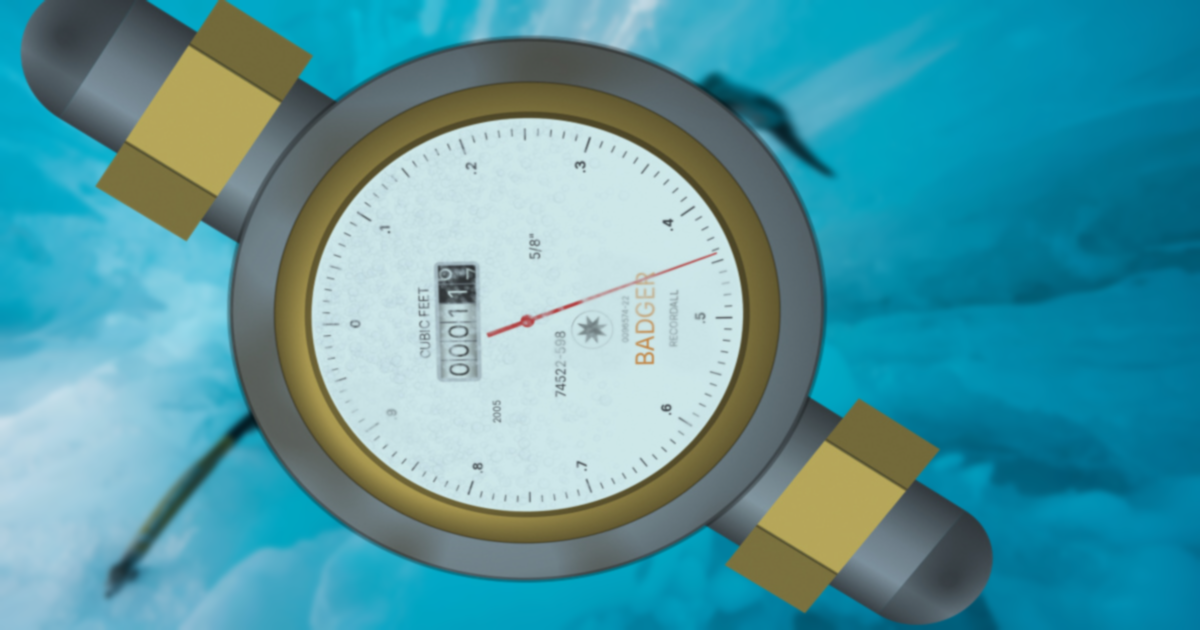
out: 116.44 ft³
